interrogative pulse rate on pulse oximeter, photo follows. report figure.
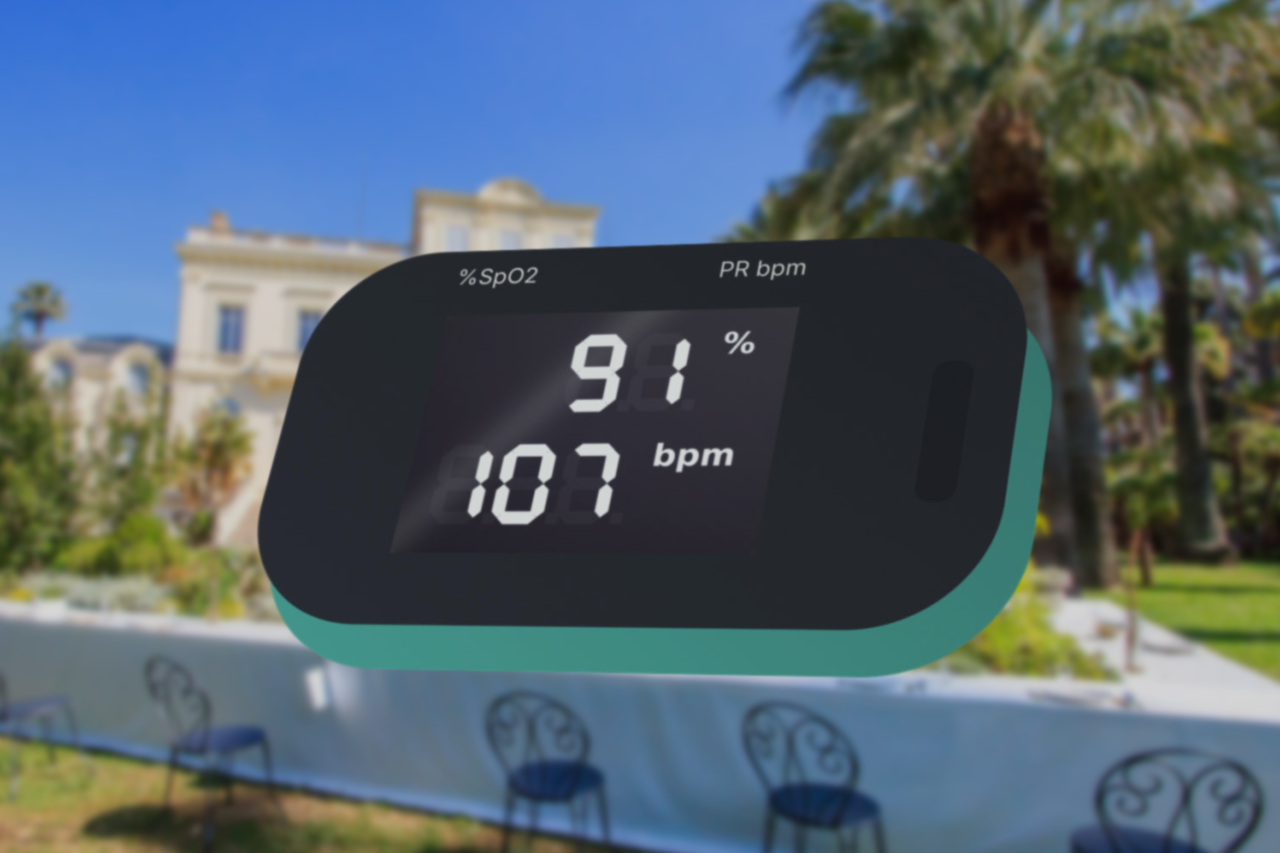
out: 107 bpm
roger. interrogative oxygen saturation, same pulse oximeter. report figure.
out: 91 %
